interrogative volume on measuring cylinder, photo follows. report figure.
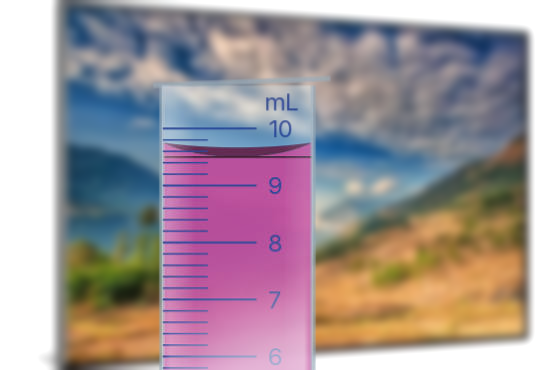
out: 9.5 mL
